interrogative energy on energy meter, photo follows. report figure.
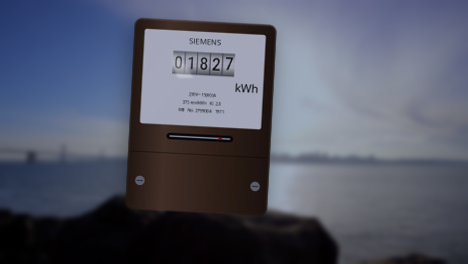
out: 1827 kWh
